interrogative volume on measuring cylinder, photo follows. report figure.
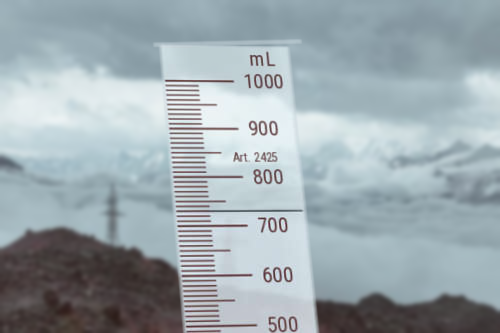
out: 730 mL
